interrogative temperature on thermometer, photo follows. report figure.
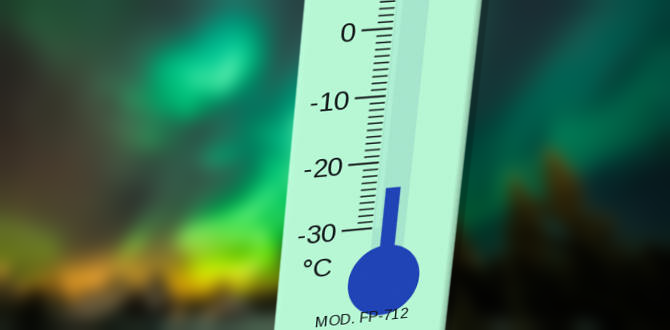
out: -24 °C
